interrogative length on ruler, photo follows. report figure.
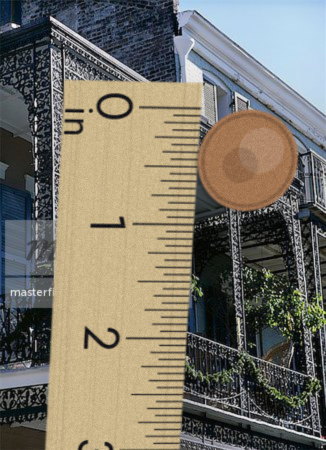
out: 0.875 in
